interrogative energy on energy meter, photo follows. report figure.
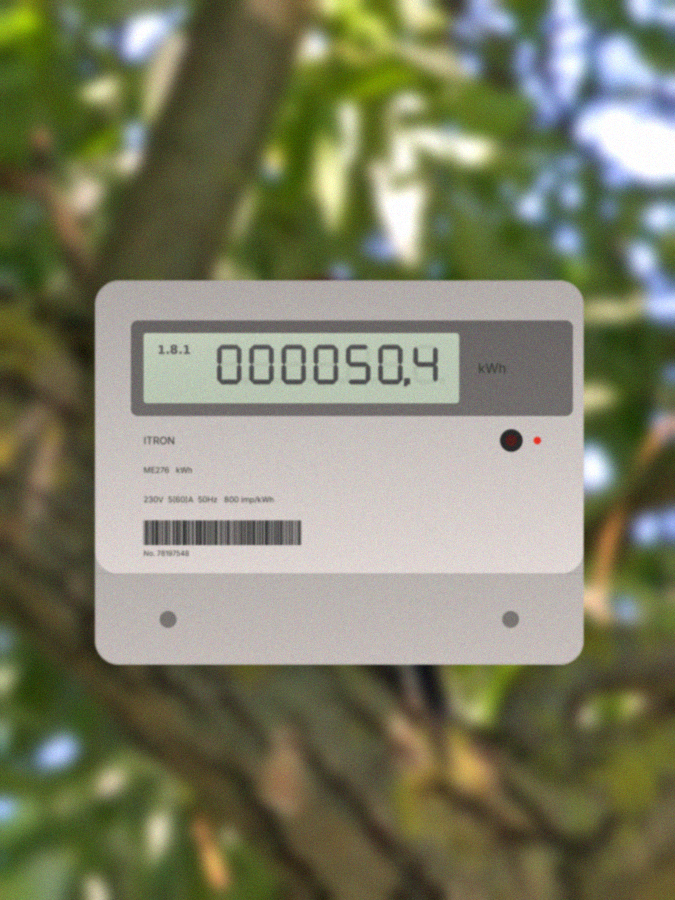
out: 50.4 kWh
